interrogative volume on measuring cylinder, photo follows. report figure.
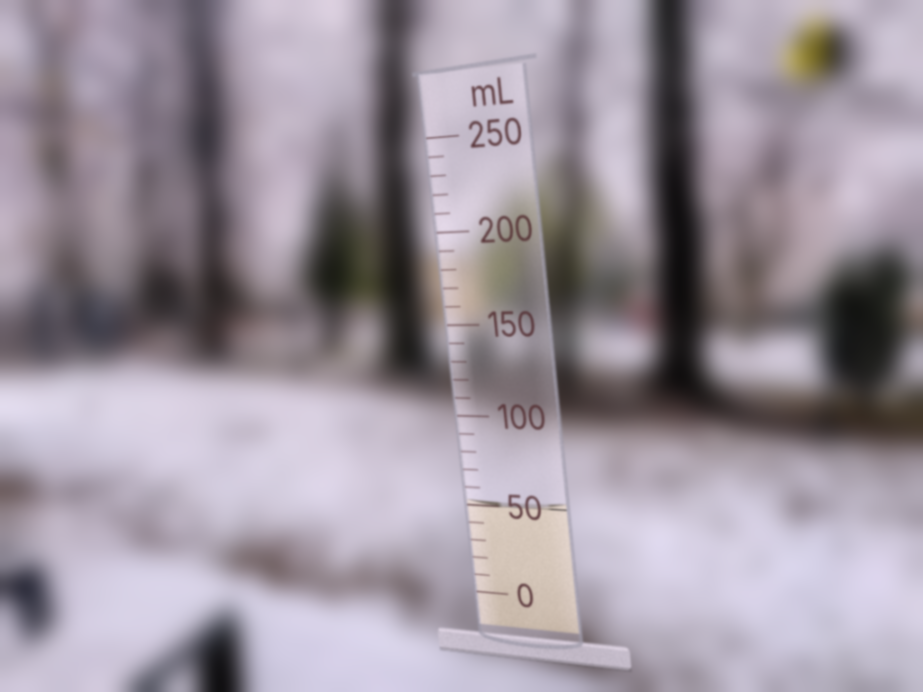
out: 50 mL
